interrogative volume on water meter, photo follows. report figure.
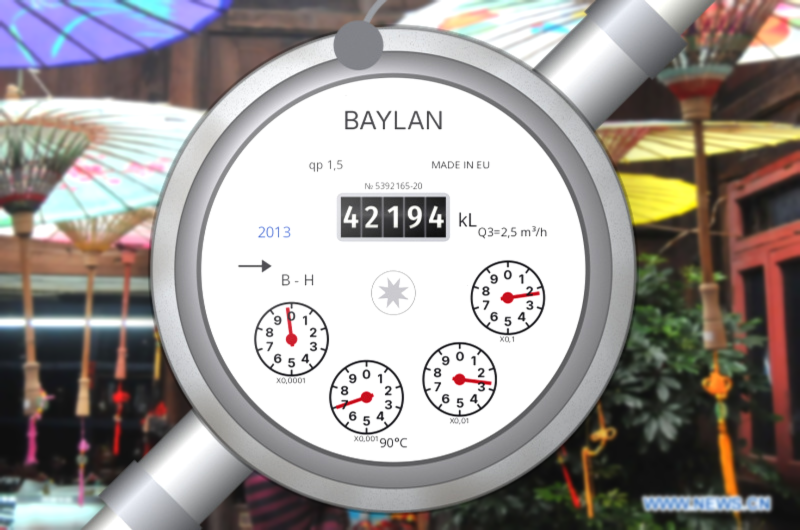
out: 42194.2269 kL
